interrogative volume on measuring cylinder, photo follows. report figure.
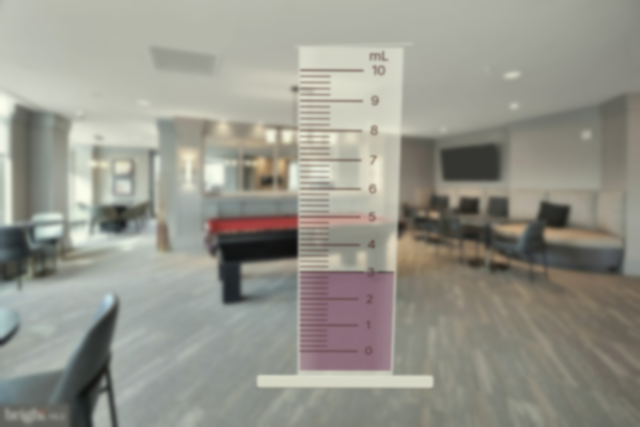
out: 3 mL
